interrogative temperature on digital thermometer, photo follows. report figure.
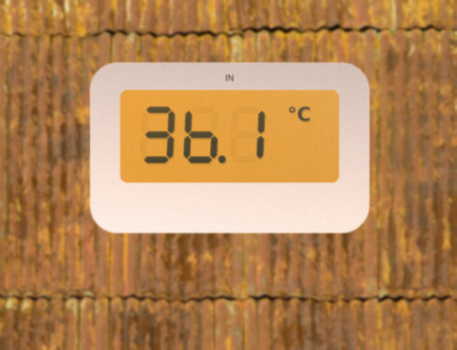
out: 36.1 °C
